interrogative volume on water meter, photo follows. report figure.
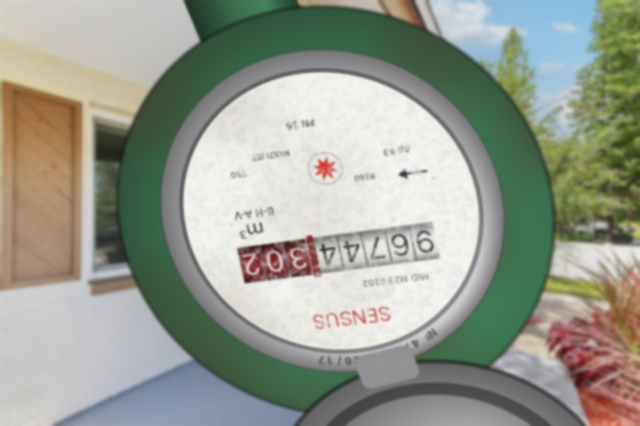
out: 96744.302 m³
